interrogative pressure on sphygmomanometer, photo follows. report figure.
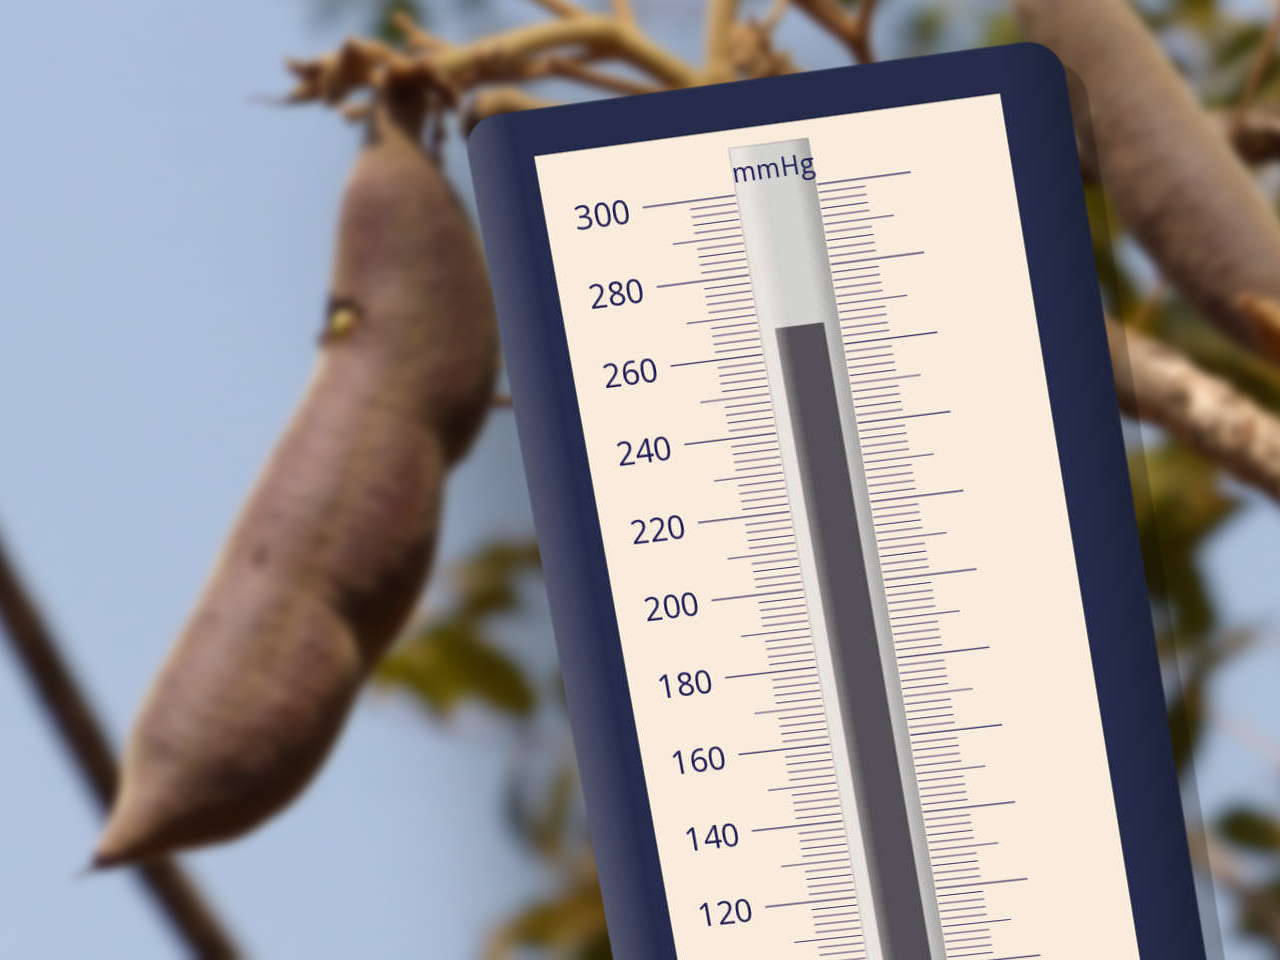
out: 266 mmHg
